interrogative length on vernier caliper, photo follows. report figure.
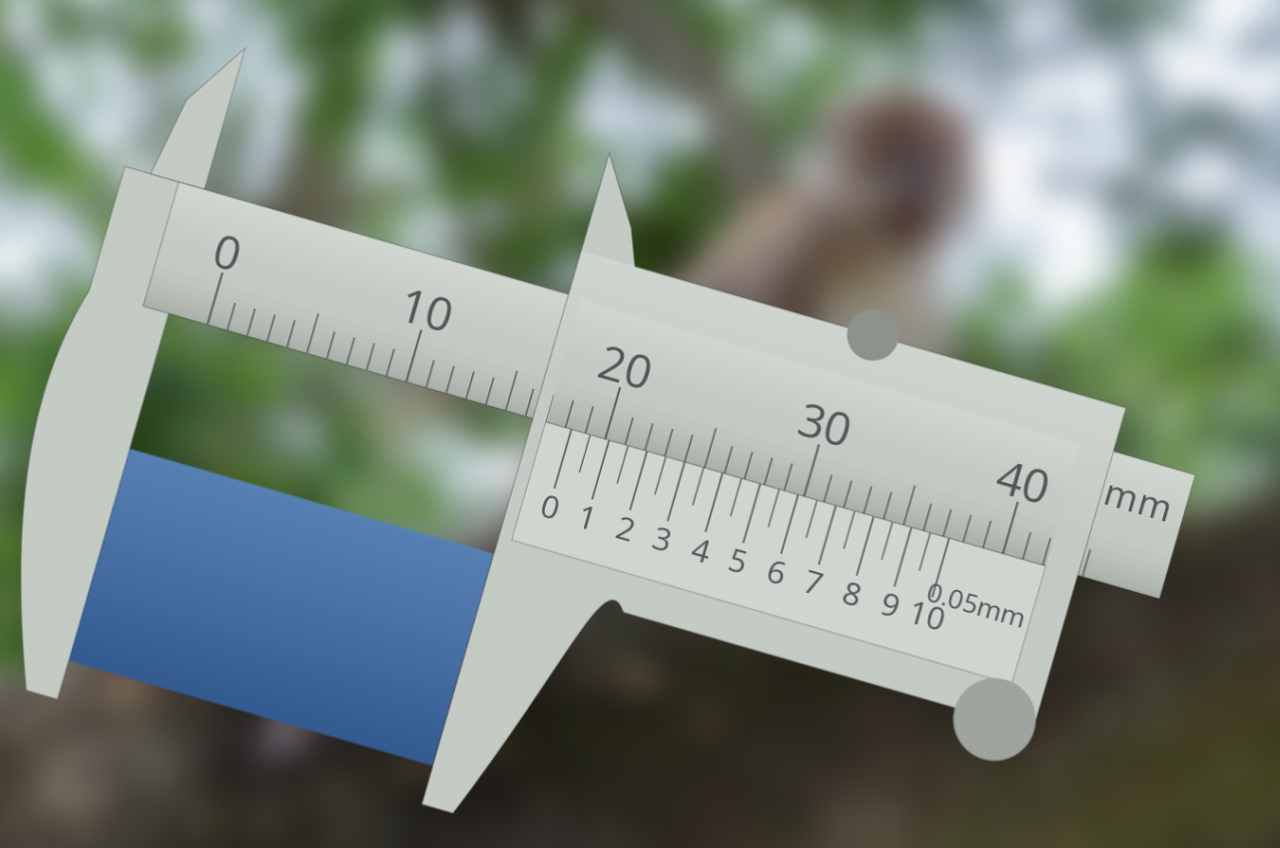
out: 18.3 mm
